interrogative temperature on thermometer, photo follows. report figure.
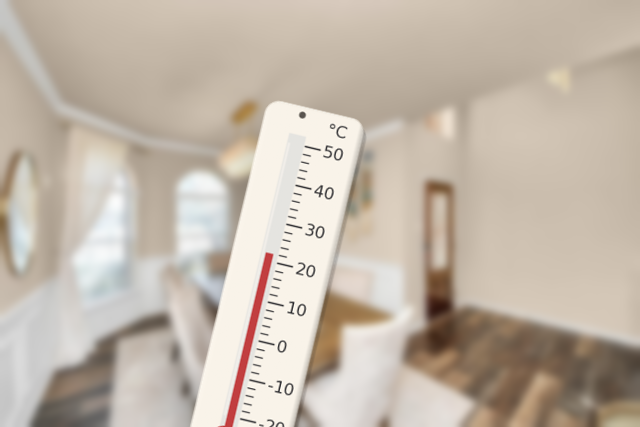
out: 22 °C
